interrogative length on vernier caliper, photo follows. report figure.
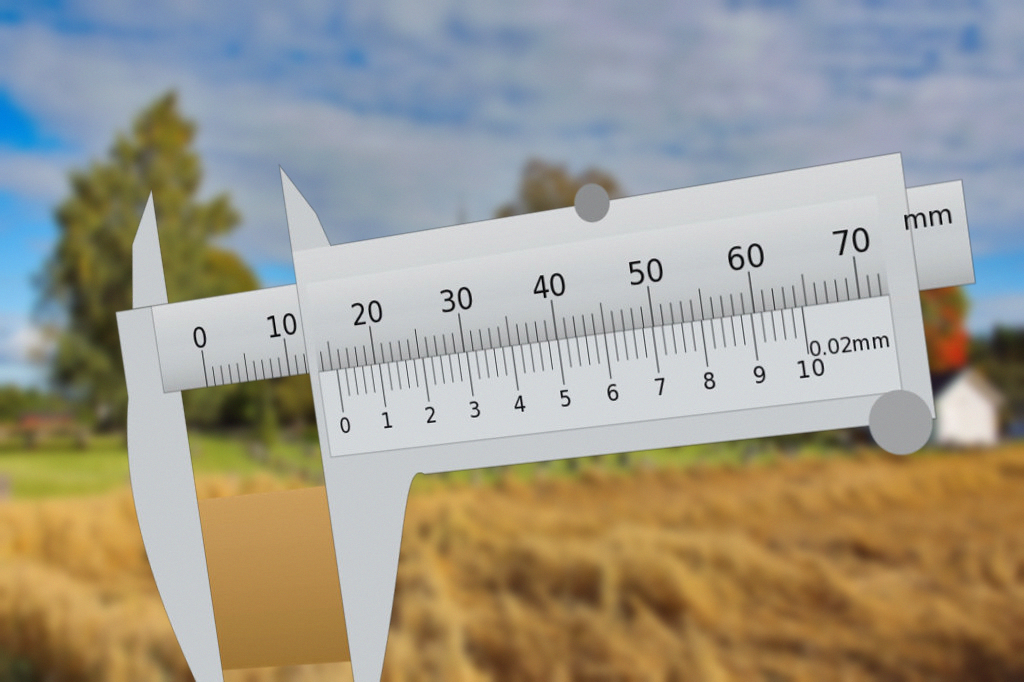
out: 15.6 mm
